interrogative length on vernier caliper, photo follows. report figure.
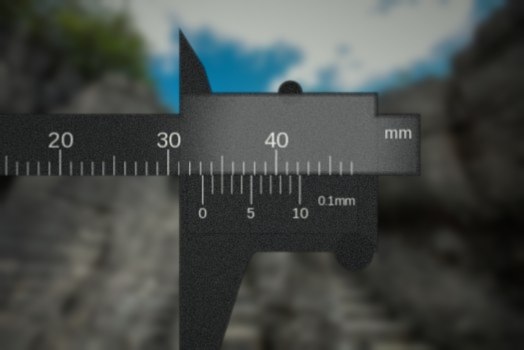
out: 33.2 mm
